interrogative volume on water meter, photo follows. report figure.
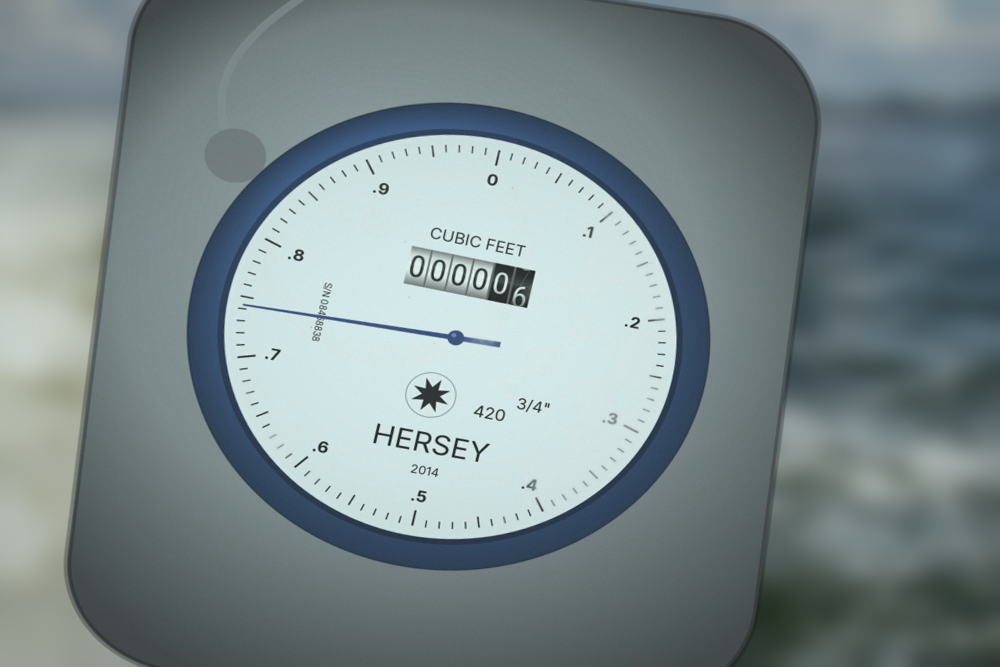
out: 5.74 ft³
